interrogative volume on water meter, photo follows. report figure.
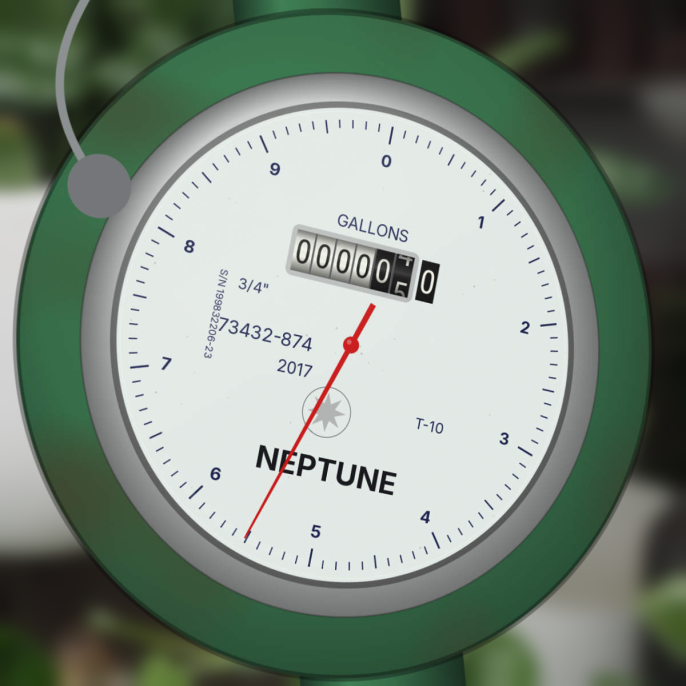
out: 45.5 gal
